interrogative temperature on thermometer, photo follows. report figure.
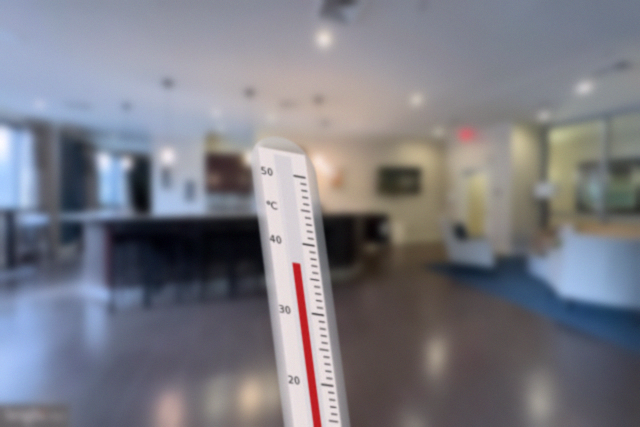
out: 37 °C
